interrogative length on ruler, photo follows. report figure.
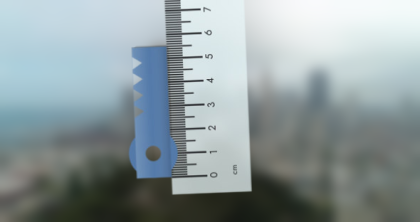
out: 5.5 cm
